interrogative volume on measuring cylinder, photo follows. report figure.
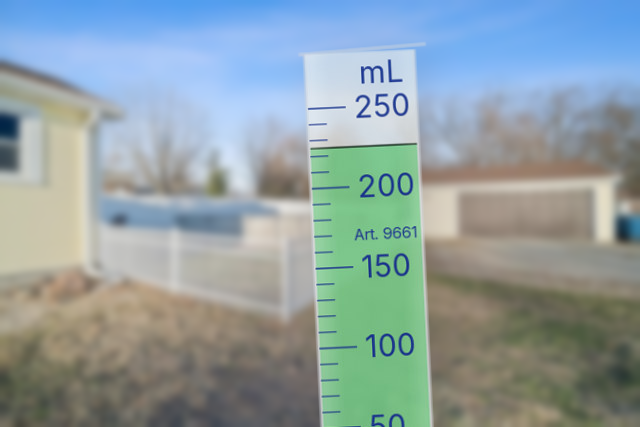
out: 225 mL
